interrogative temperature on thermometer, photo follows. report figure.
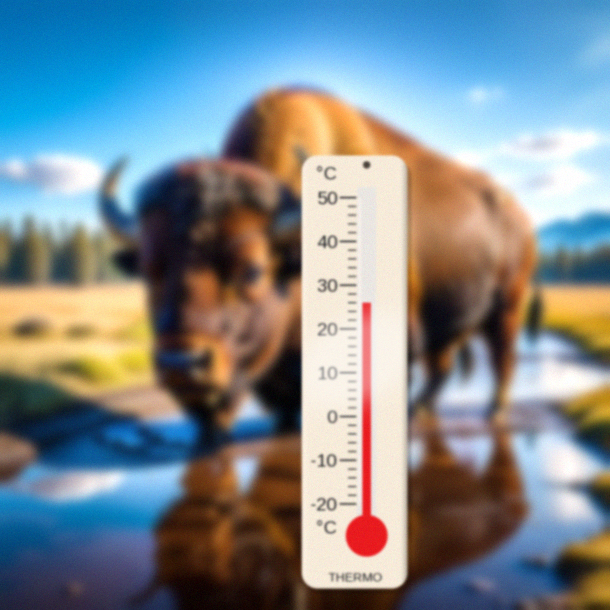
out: 26 °C
